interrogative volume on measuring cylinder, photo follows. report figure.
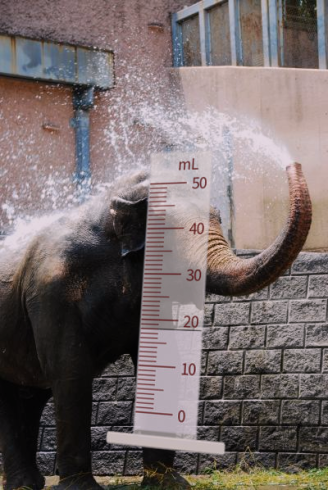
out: 18 mL
